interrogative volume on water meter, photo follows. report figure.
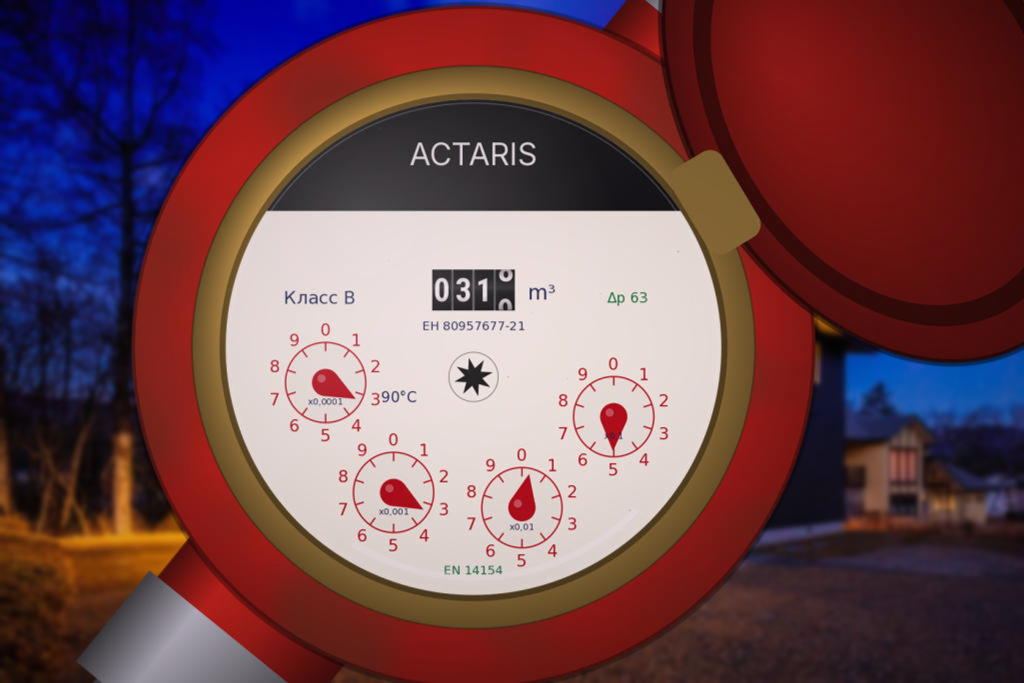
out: 318.5033 m³
